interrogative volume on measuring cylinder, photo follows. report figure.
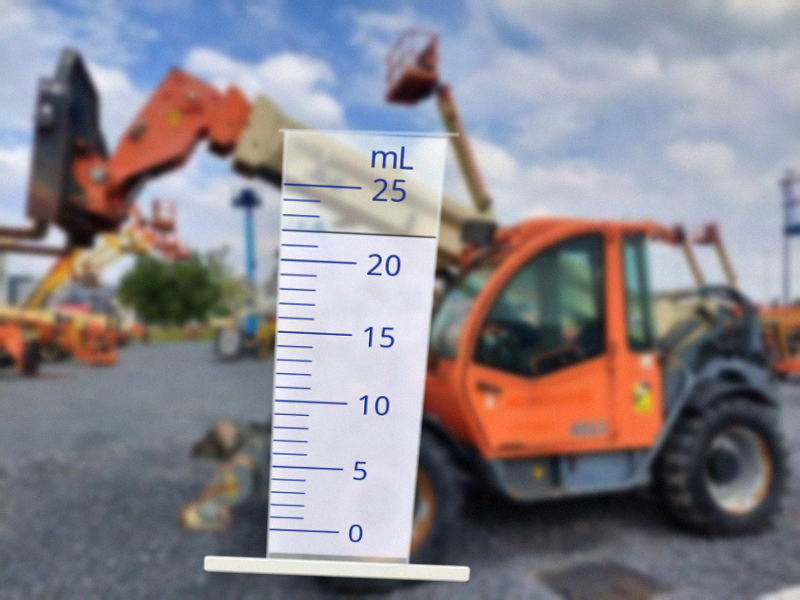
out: 22 mL
